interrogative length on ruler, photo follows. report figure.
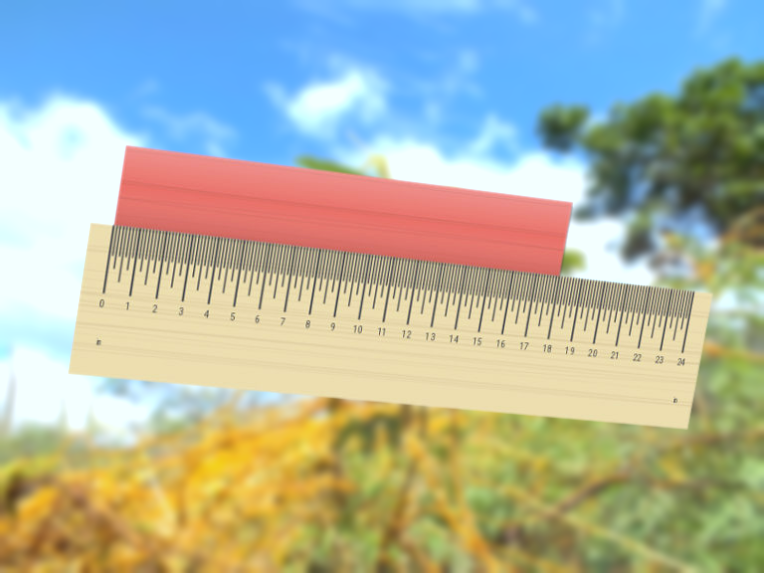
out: 18 in
